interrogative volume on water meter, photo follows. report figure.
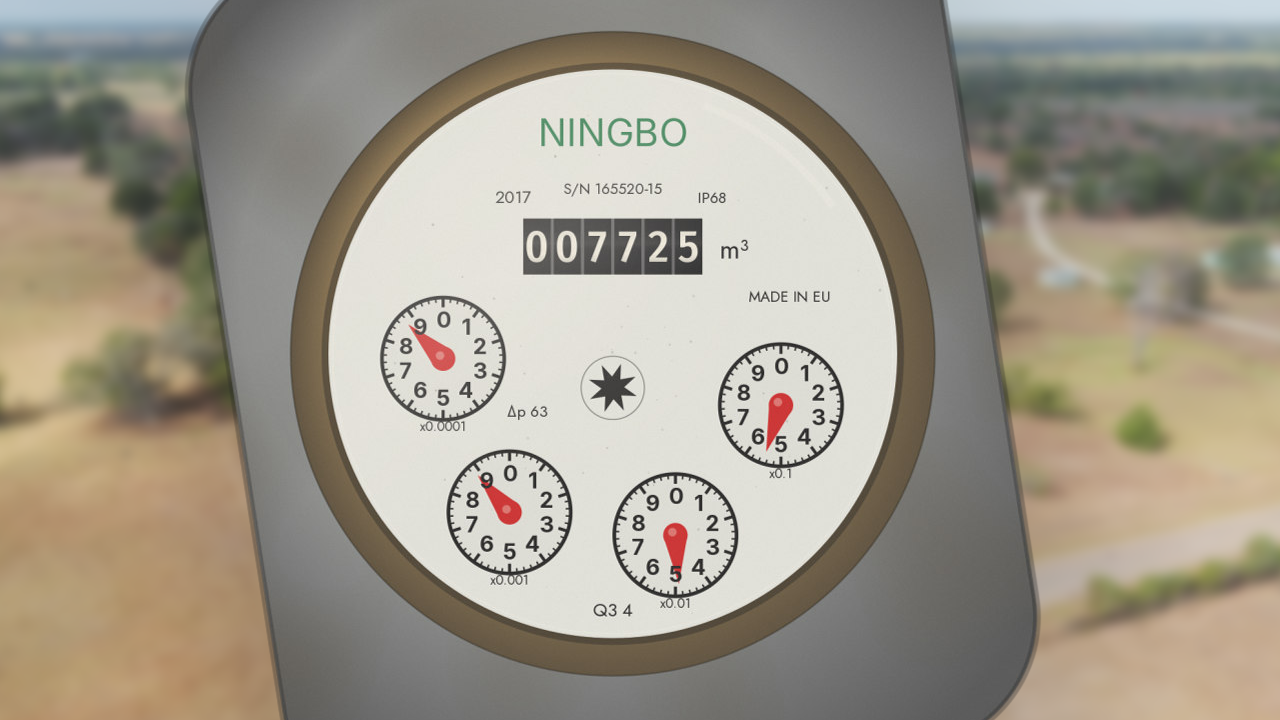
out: 7725.5488 m³
